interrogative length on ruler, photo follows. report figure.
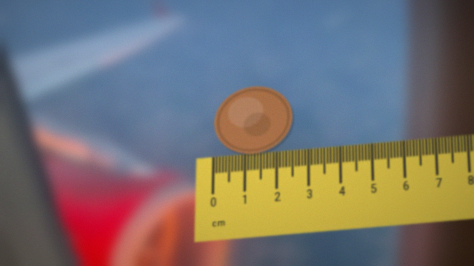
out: 2.5 cm
